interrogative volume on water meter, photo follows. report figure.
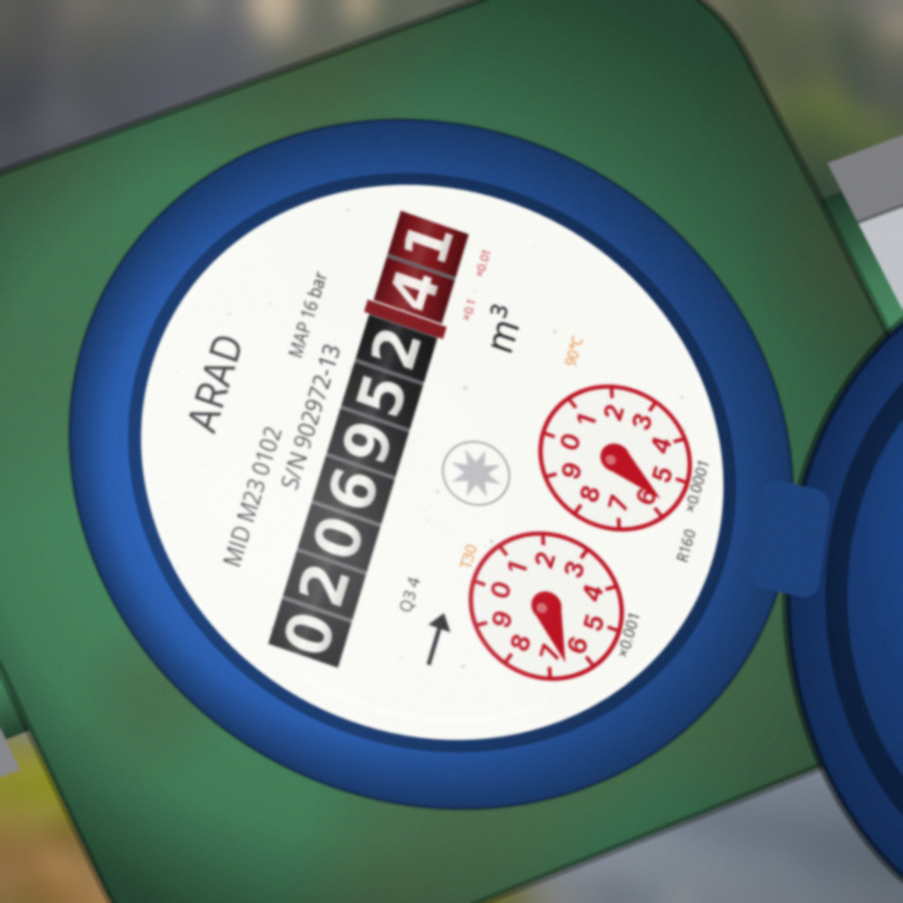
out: 206952.4165 m³
